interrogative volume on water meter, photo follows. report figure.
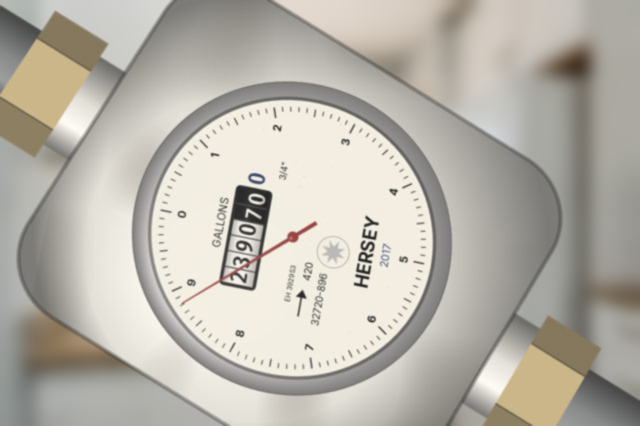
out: 2390698.8 gal
